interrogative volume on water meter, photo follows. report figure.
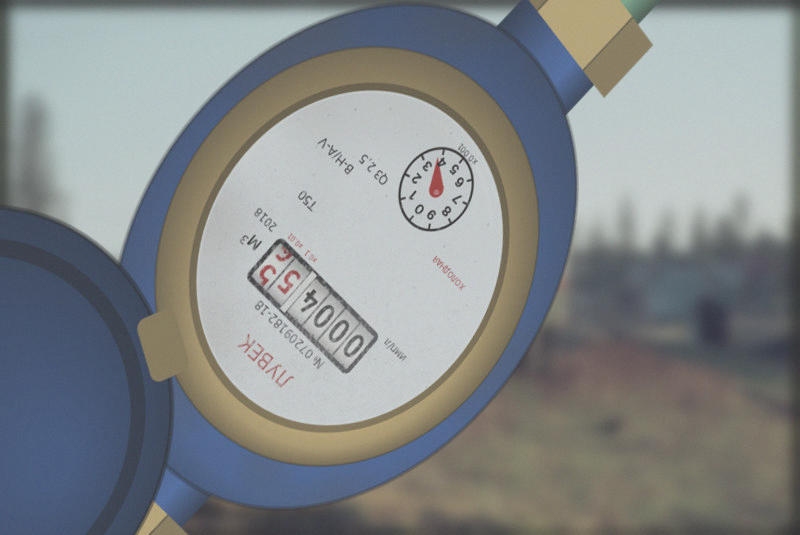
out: 4.553 m³
